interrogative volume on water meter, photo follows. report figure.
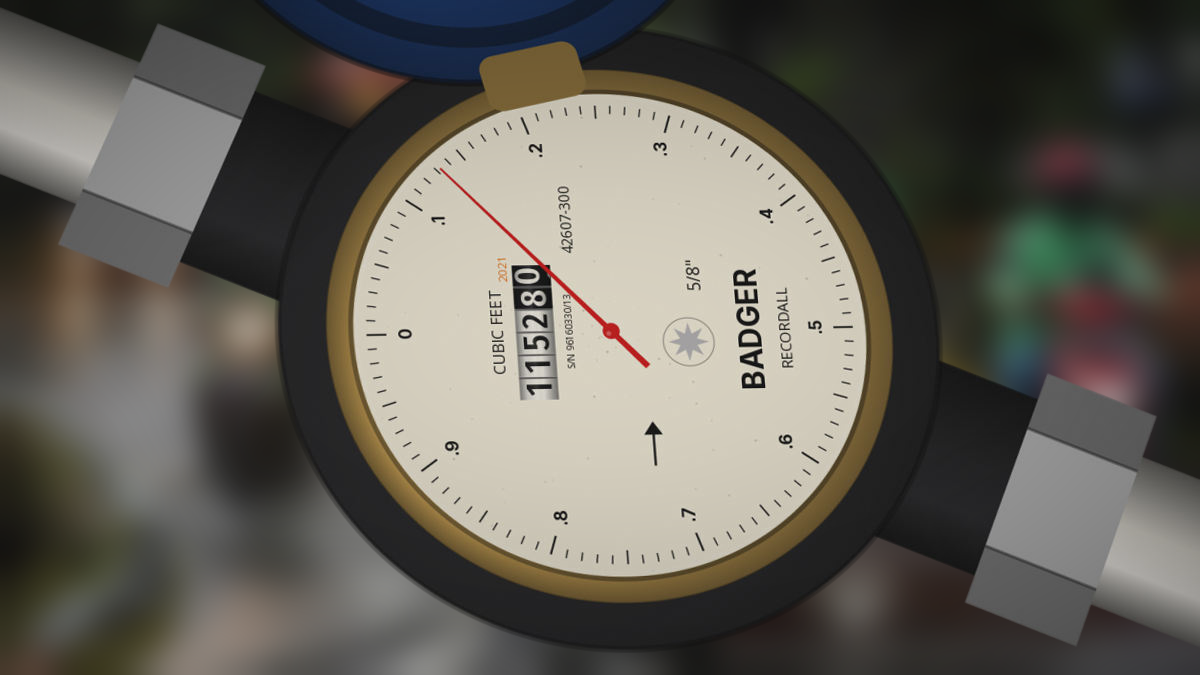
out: 115280.13 ft³
